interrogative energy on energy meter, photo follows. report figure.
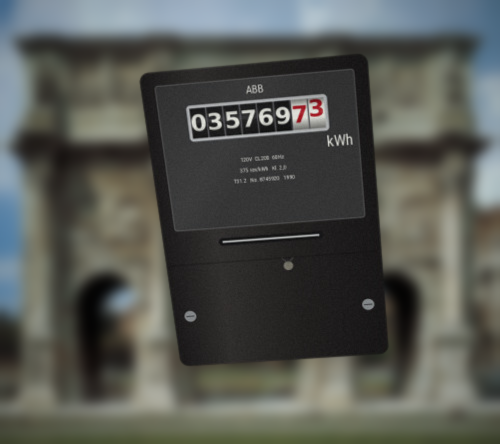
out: 35769.73 kWh
